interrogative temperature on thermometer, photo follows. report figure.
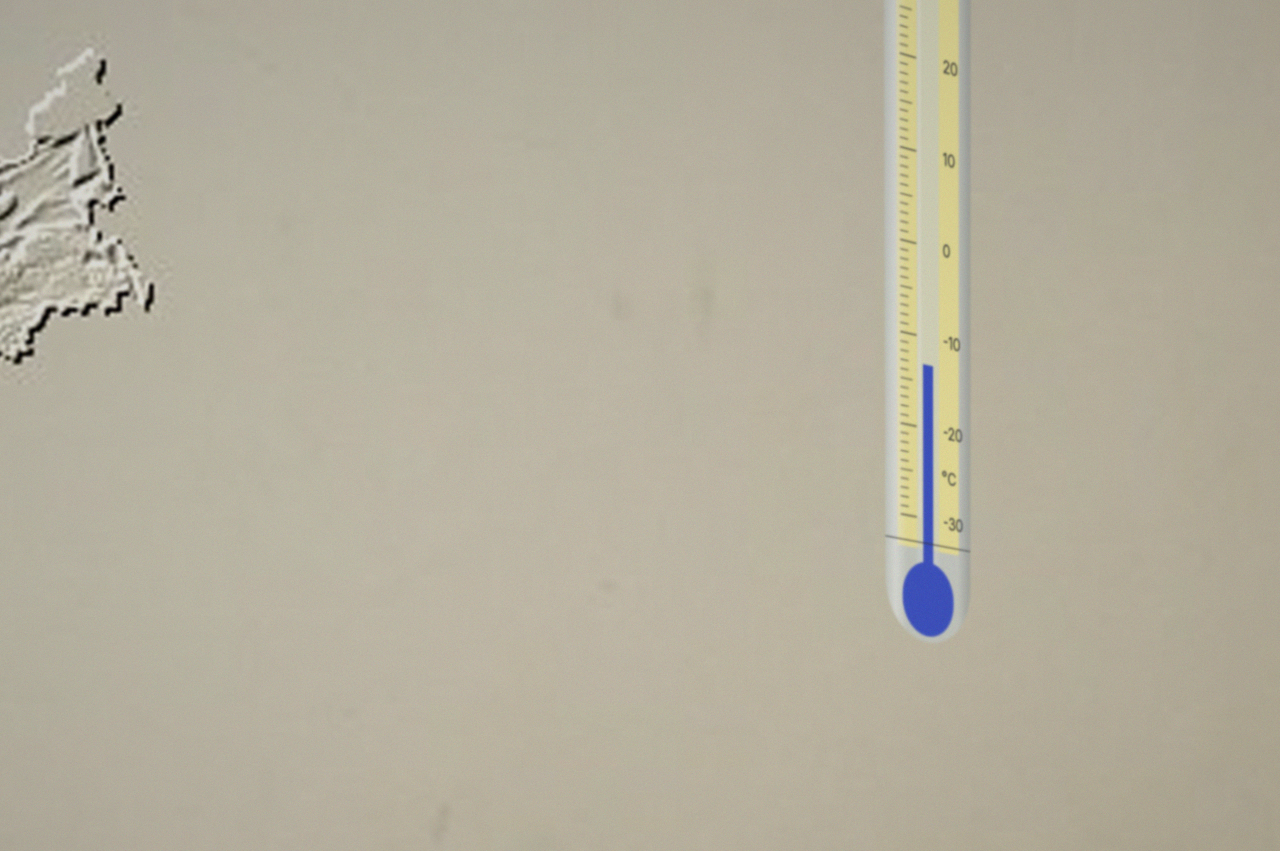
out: -13 °C
